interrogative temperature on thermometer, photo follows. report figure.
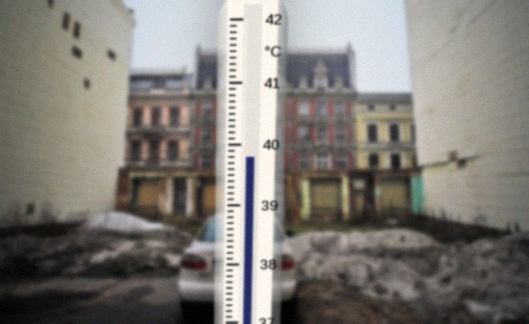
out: 39.8 °C
